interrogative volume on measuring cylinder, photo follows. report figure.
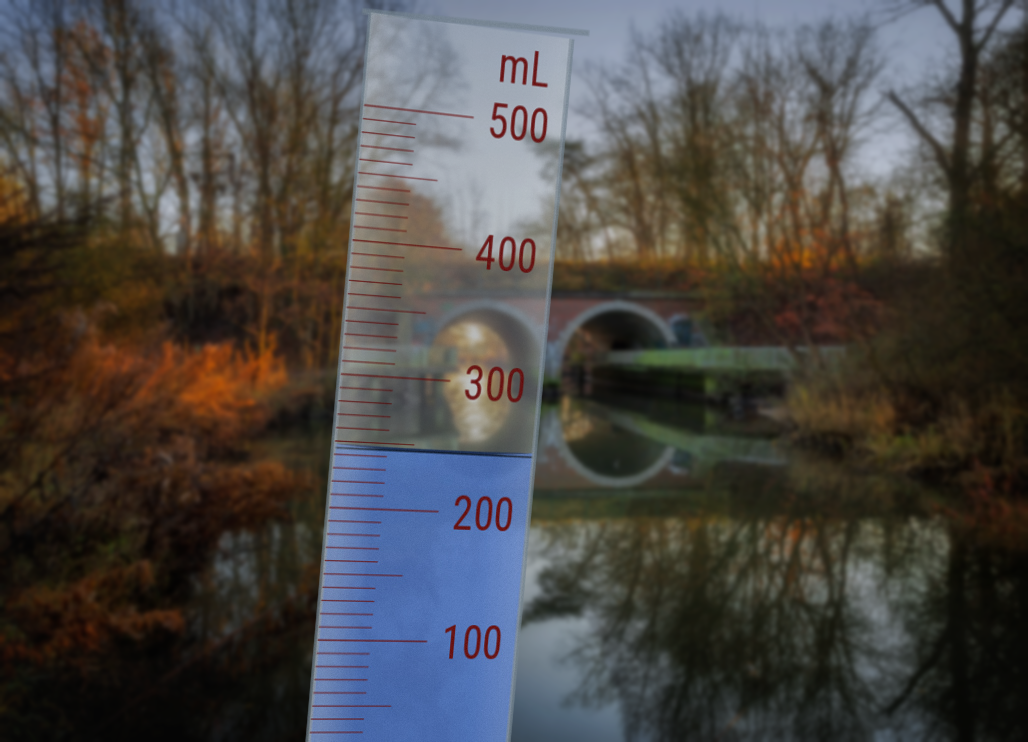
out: 245 mL
